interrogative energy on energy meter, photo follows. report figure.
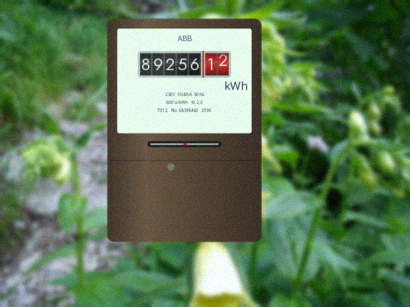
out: 89256.12 kWh
